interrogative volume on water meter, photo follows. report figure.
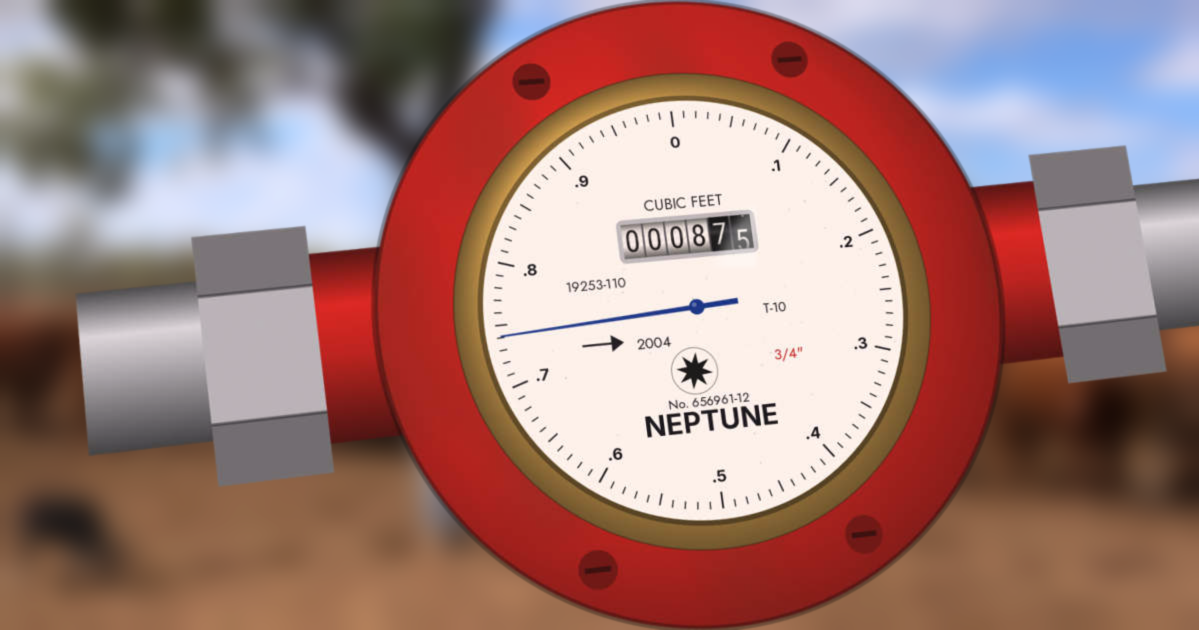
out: 874.74 ft³
